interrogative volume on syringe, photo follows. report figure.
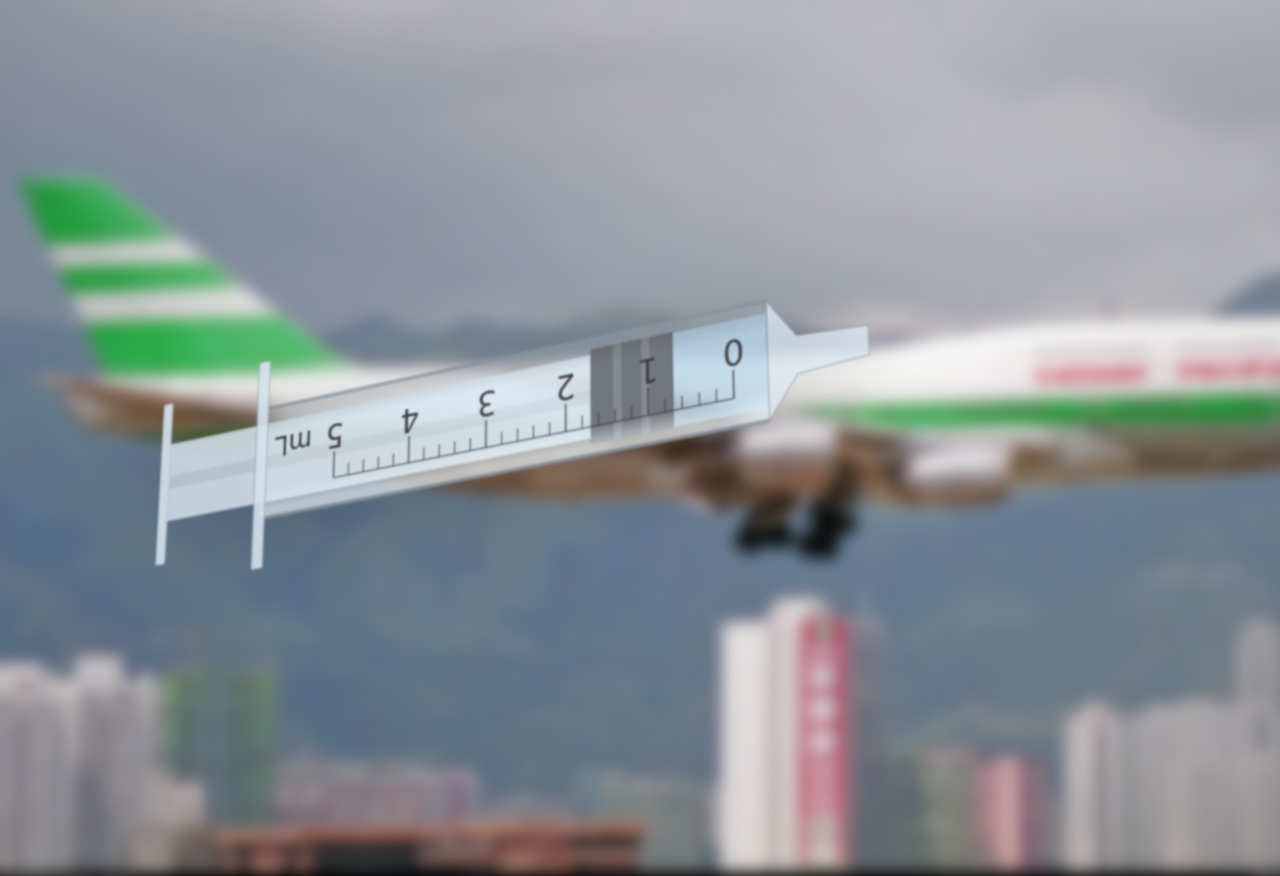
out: 0.7 mL
